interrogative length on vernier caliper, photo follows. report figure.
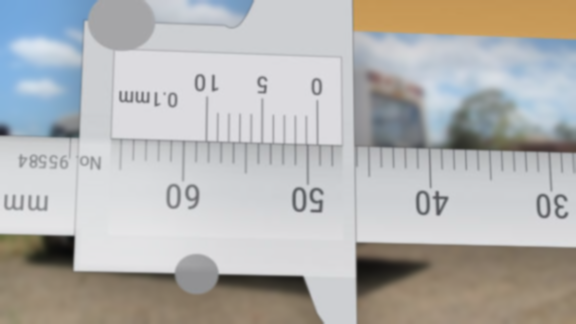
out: 49.2 mm
